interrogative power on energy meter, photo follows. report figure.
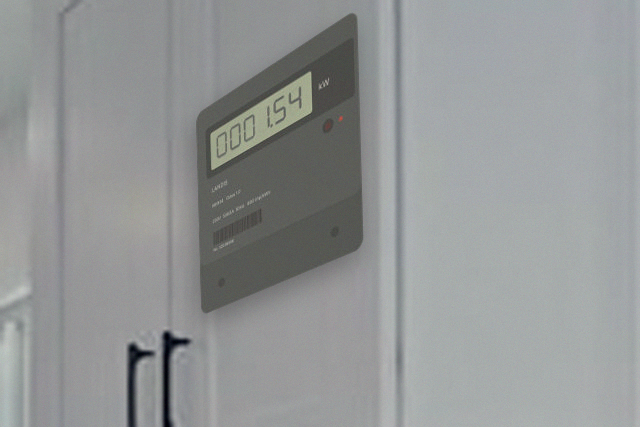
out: 1.54 kW
